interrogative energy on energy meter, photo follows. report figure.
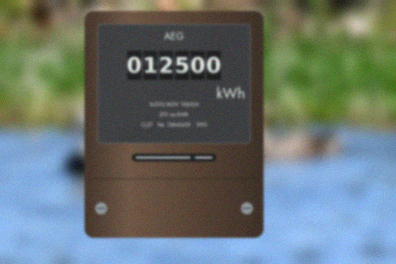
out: 12500 kWh
